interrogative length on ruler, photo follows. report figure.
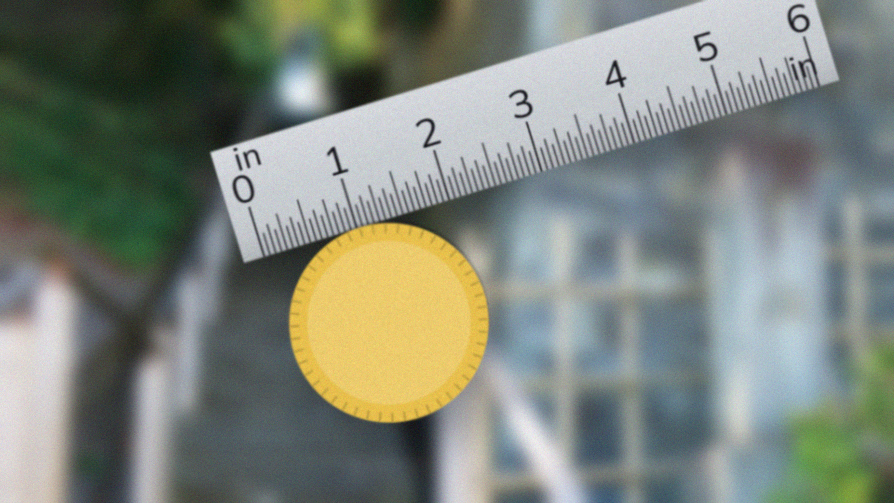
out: 2.0625 in
